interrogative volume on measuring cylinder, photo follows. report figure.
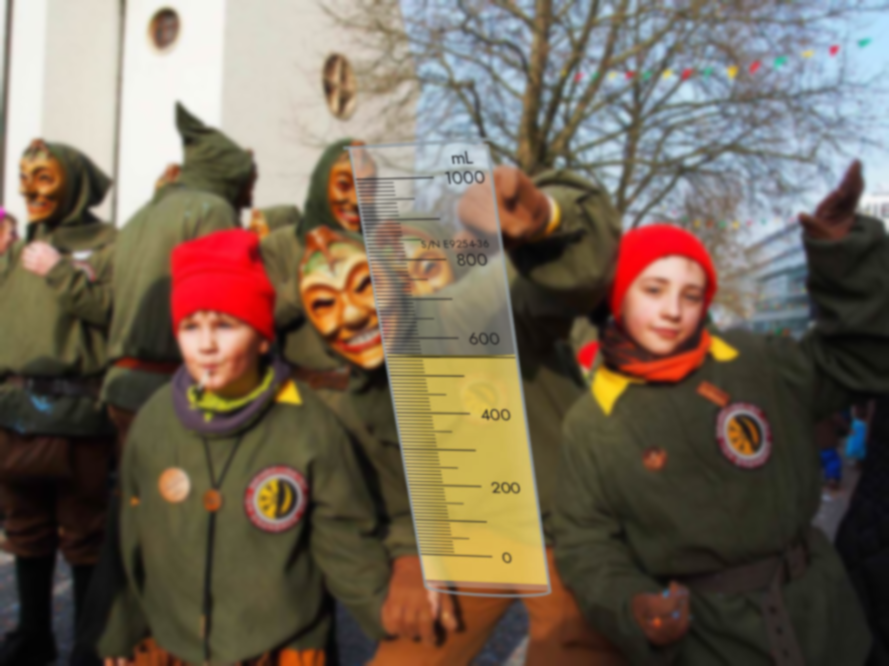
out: 550 mL
